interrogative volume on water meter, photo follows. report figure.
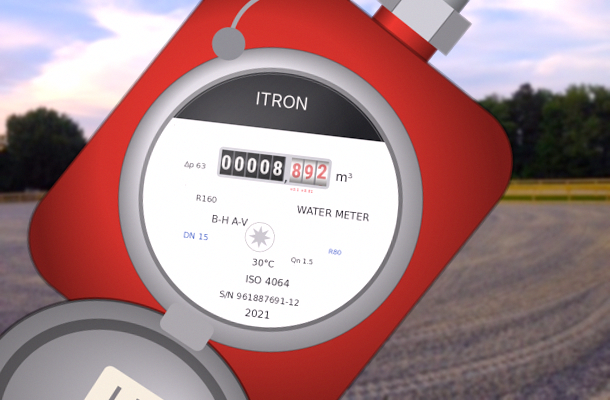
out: 8.892 m³
